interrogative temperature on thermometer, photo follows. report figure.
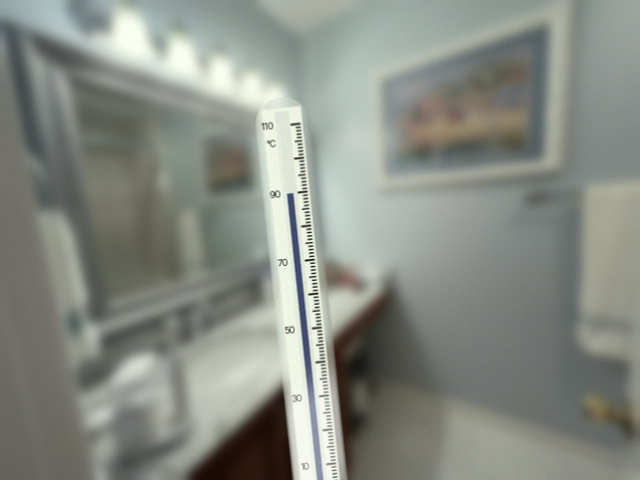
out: 90 °C
